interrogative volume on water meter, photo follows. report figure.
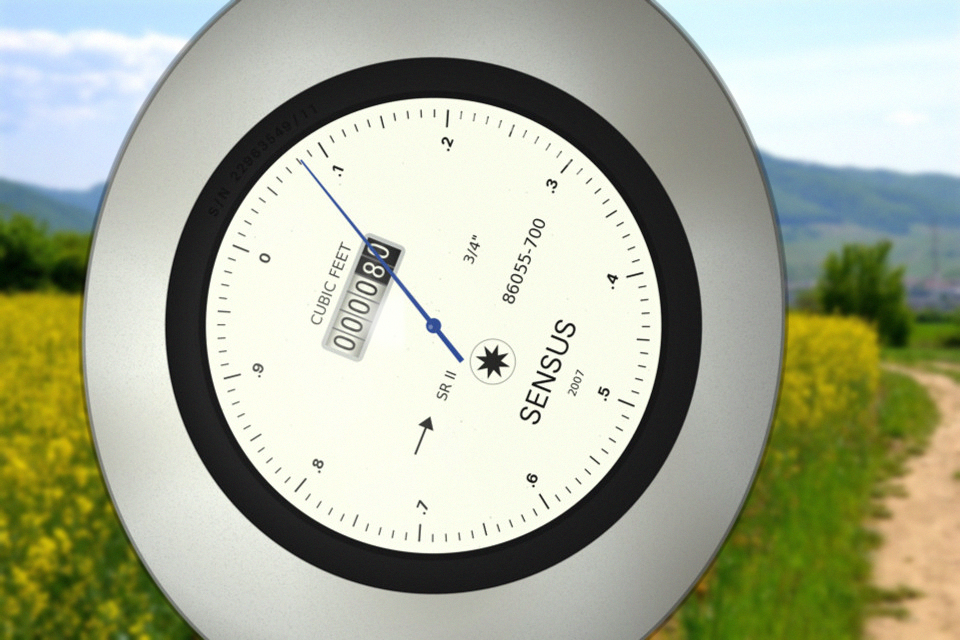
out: 80.08 ft³
